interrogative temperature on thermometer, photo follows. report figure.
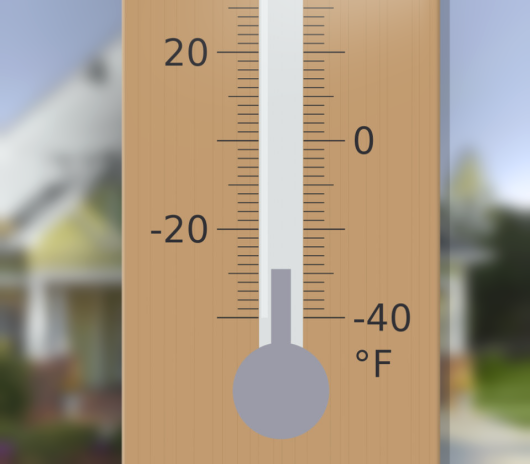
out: -29 °F
